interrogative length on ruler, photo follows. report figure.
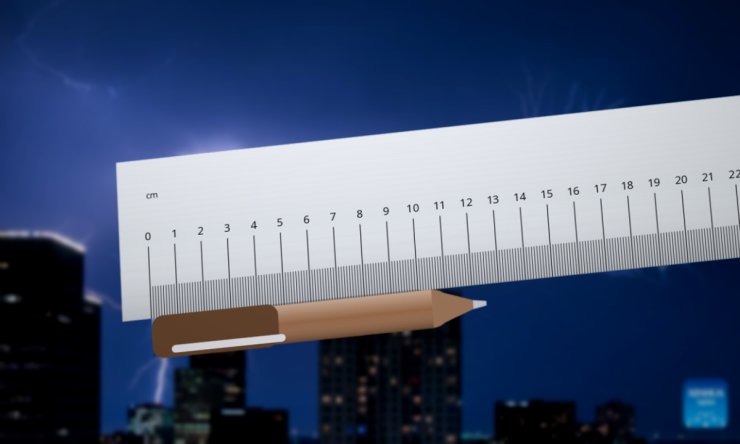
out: 12.5 cm
